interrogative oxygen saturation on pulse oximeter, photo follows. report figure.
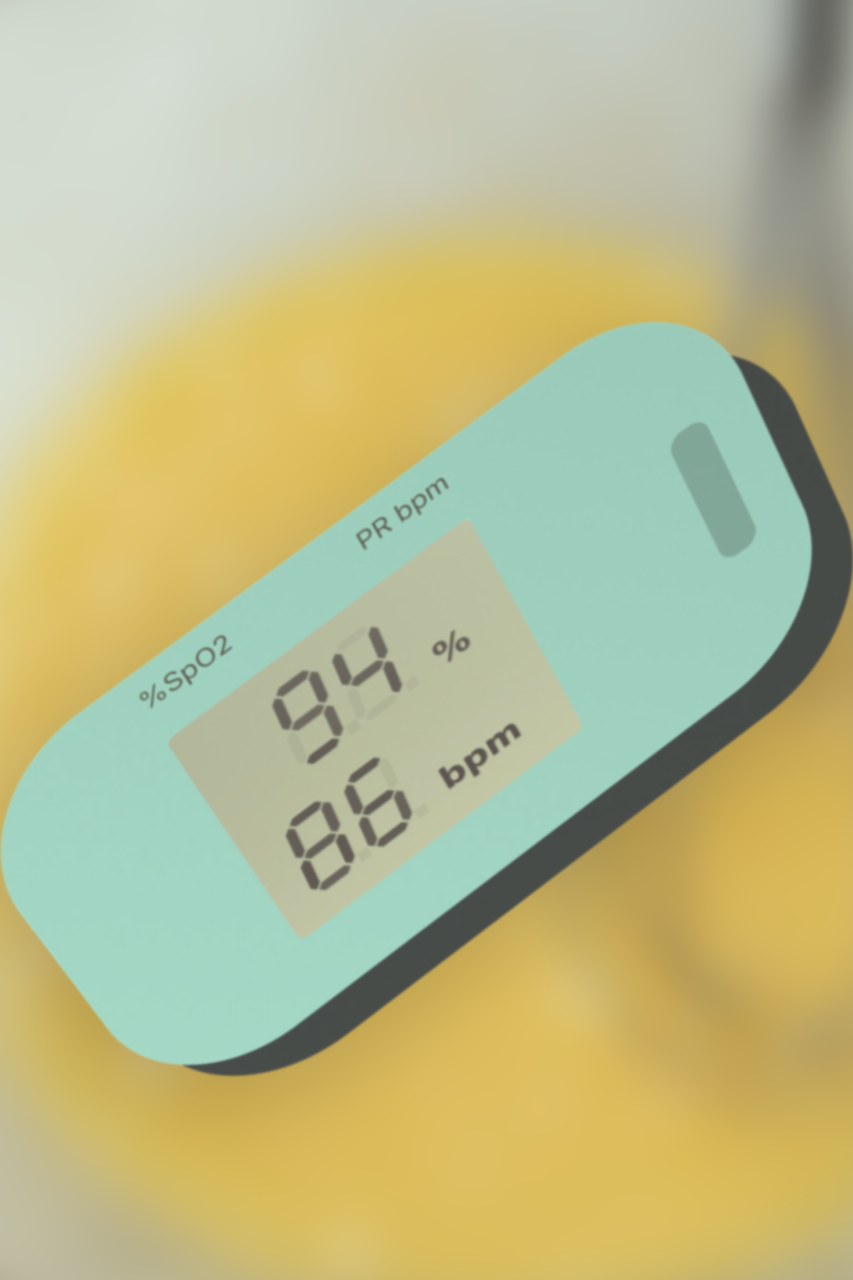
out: 94 %
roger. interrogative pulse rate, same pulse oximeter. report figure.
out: 86 bpm
